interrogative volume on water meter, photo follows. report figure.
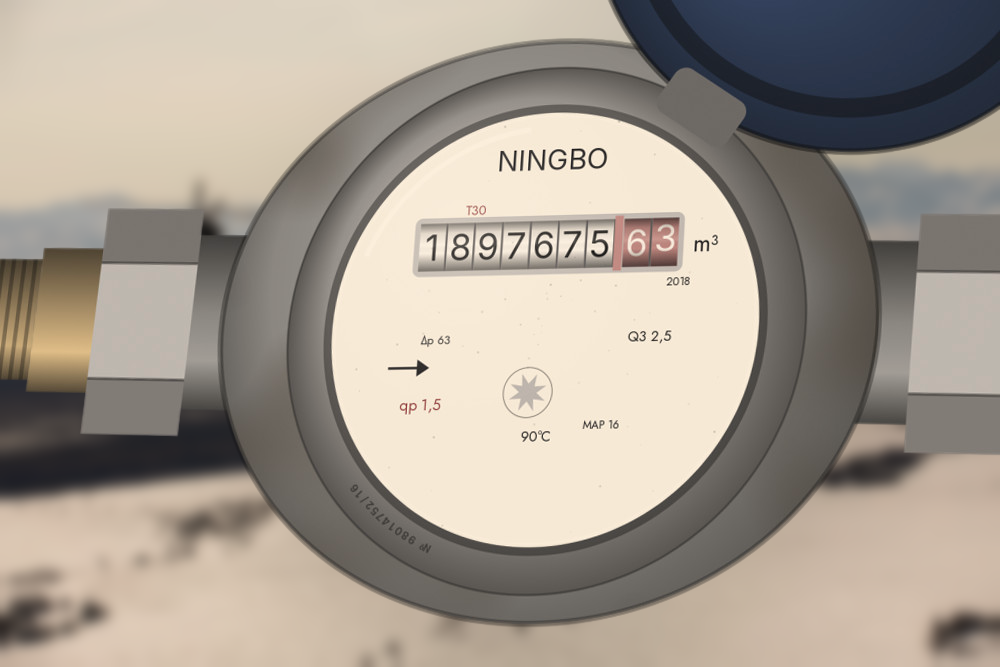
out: 1897675.63 m³
